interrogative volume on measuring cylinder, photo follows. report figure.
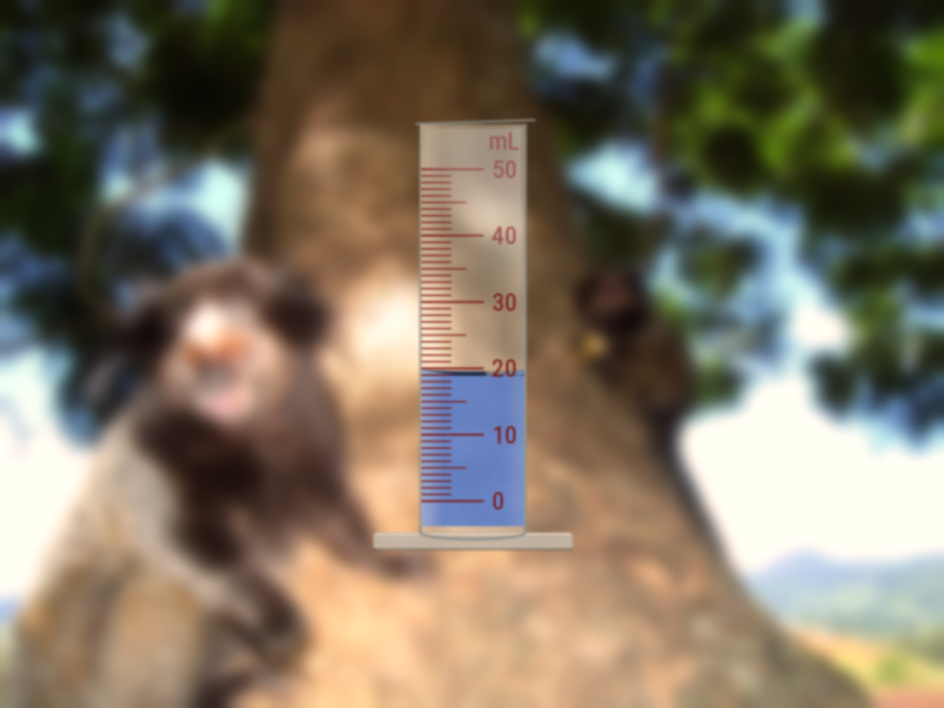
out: 19 mL
